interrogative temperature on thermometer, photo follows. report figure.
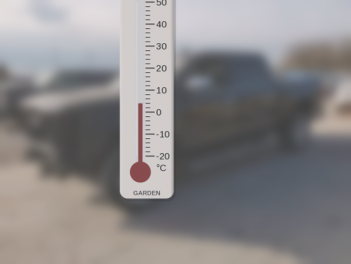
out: 4 °C
